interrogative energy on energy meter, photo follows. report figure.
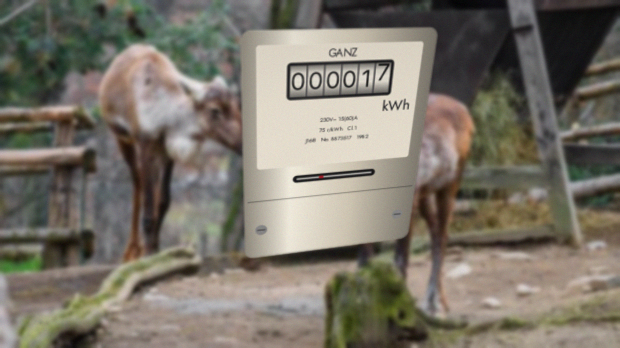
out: 17 kWh
